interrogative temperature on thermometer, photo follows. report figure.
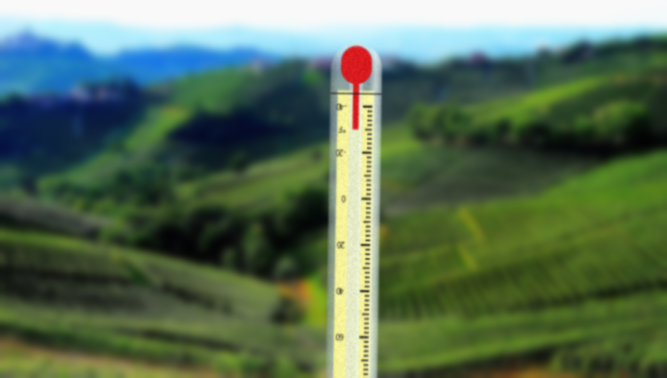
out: -30 °F
